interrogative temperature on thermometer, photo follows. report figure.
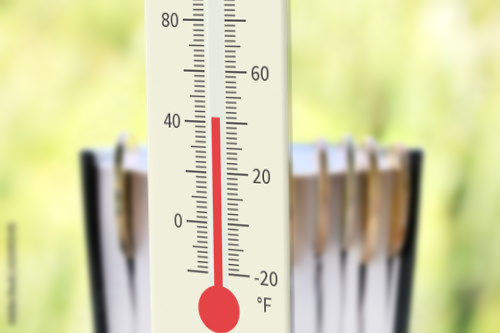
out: 42 °F
